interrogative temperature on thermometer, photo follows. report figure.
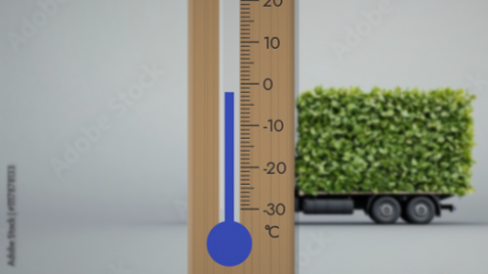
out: -2 °C
